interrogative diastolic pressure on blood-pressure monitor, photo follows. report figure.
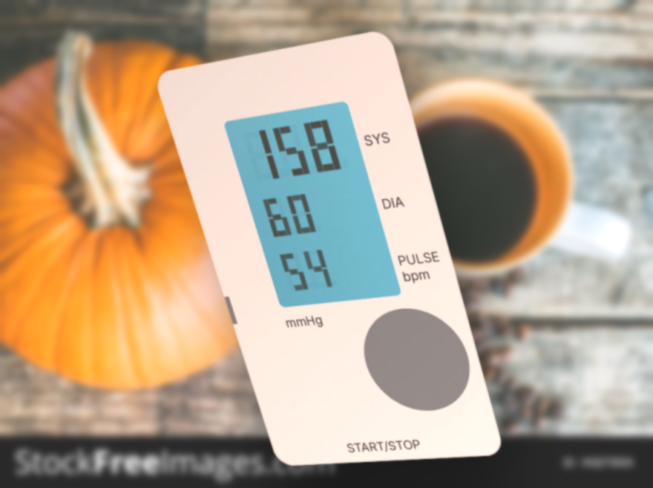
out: 60 mmHg
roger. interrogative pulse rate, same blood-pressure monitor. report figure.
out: 54 bpm
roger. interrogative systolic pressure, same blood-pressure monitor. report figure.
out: 158 mmHg
